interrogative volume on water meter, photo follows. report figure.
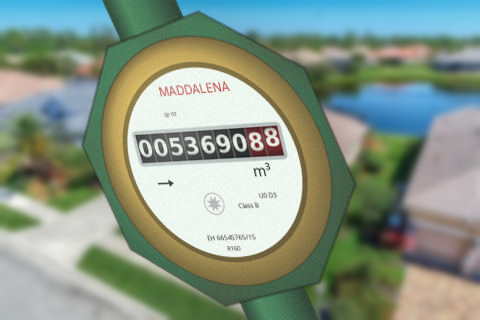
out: 53690.88 m³
